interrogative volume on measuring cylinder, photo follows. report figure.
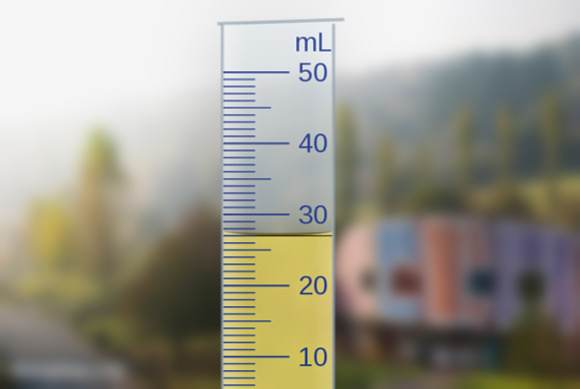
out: 27 mL
